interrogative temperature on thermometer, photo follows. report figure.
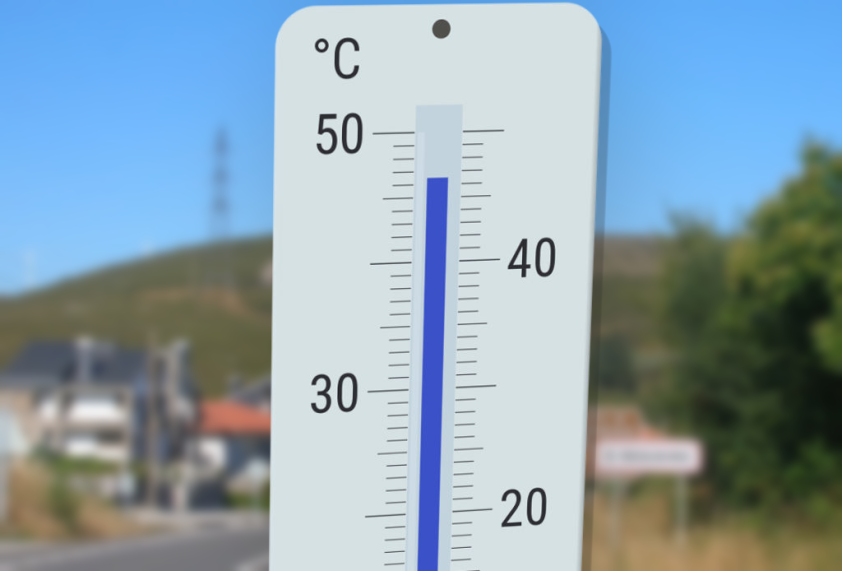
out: 46.5 °C
